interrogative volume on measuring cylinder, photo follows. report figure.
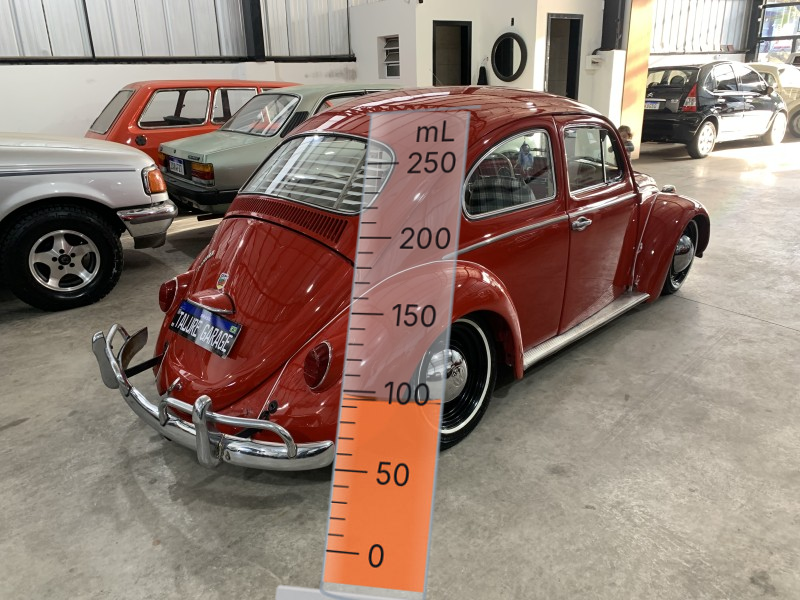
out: 95 mL
